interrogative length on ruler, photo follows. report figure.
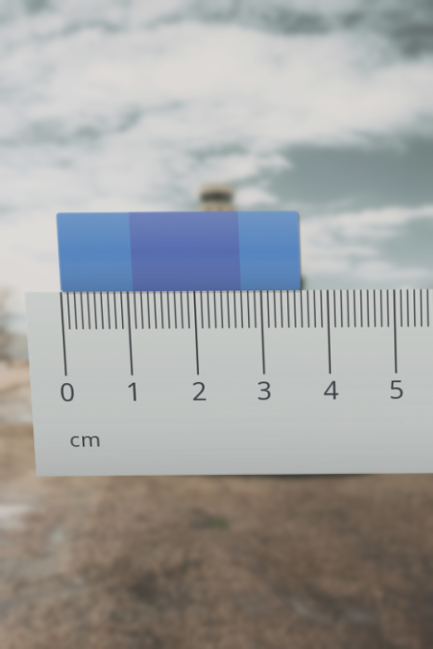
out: 3.6 cm
